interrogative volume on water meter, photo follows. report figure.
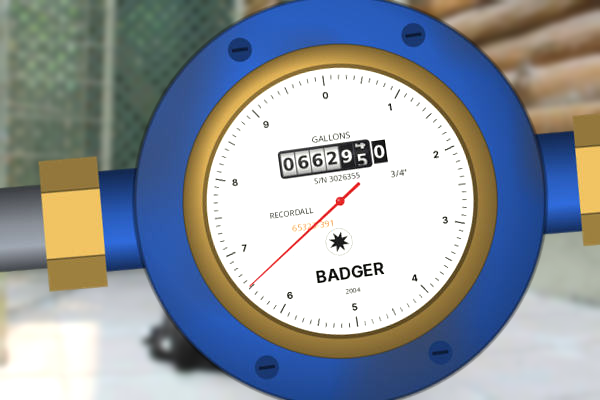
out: 662946.5 gal
